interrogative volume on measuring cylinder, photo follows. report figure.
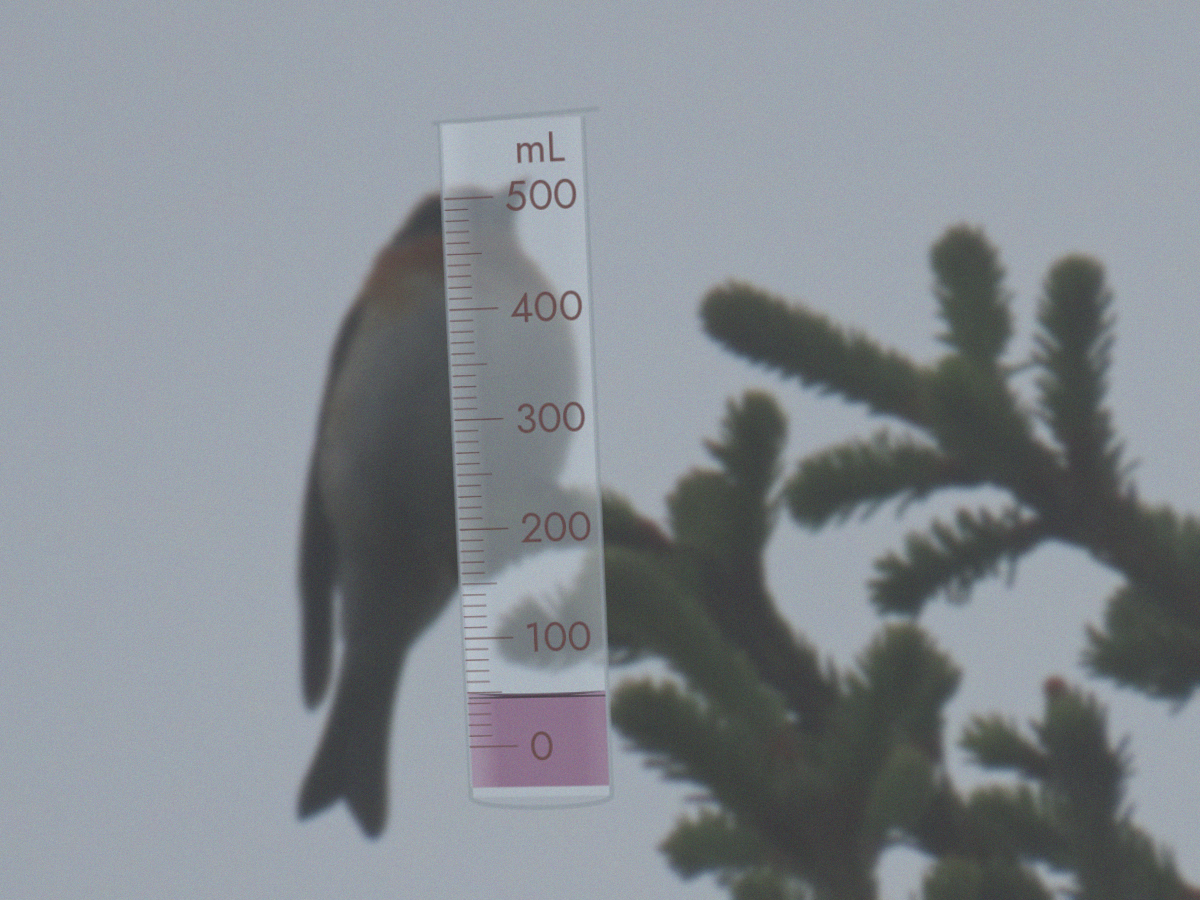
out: 45 mL
